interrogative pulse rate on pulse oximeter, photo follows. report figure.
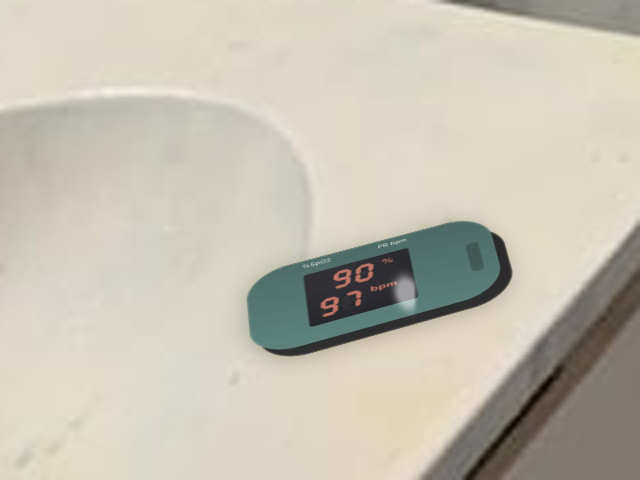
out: 97 bpm
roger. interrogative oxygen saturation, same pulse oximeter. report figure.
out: 90 %
